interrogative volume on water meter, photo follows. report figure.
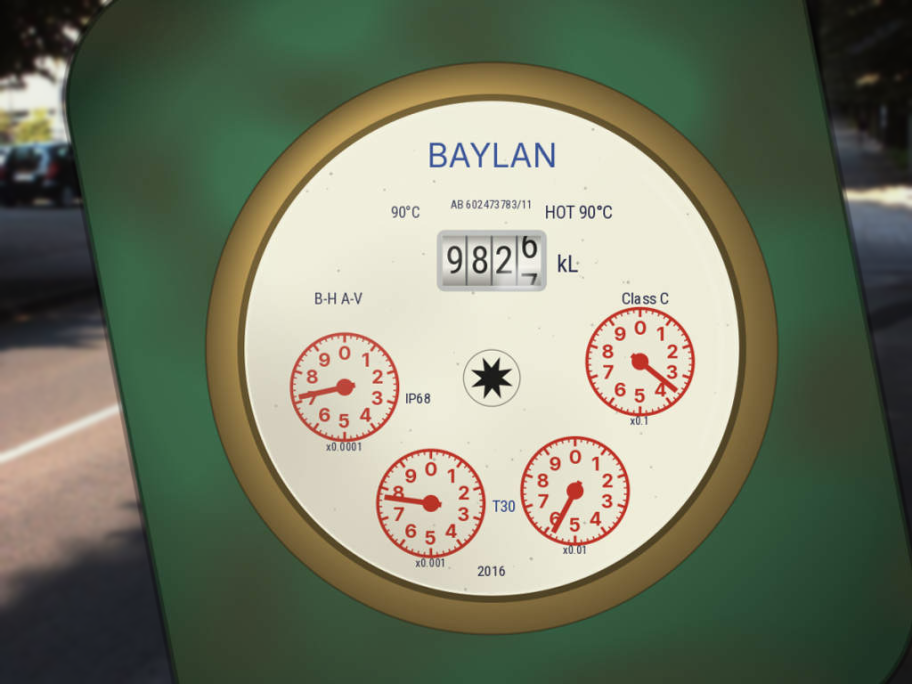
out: 9826.3577 kL
